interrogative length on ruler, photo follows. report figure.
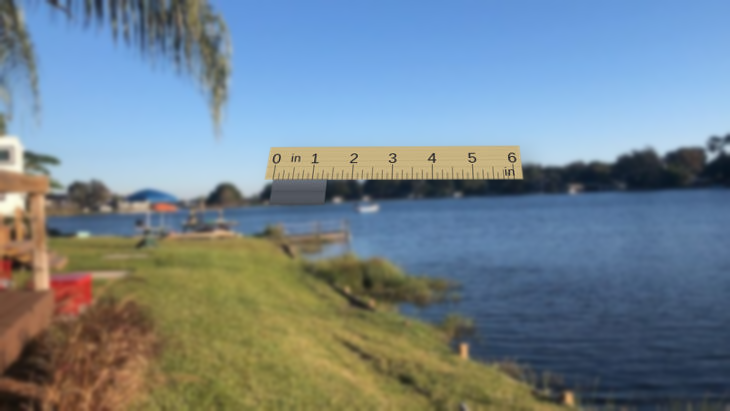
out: 1.375 in
